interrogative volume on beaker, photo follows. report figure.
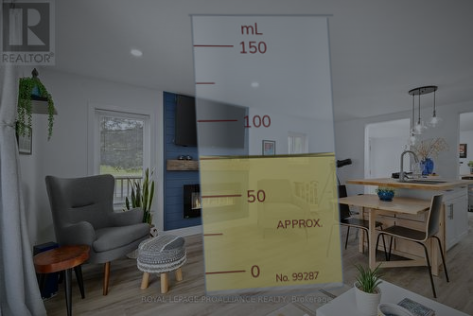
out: 75 mL
